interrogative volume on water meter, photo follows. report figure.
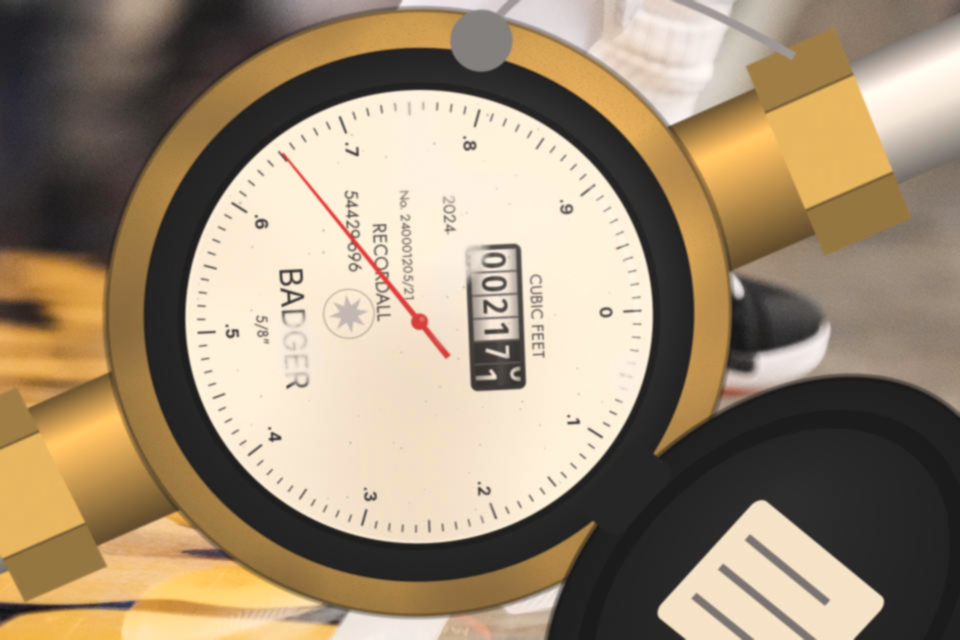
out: 2170.65 ft³
